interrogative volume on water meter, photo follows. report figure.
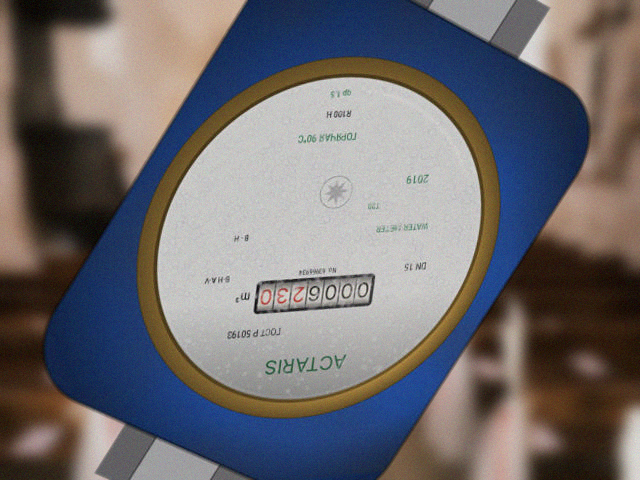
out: 6.230 m³
